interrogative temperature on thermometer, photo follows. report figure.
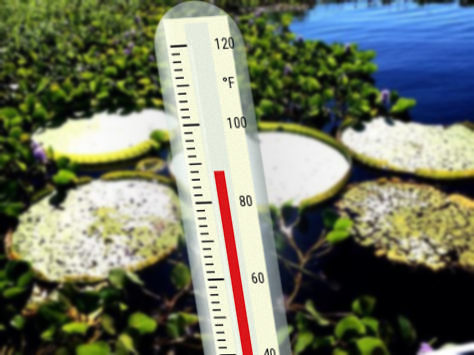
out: 88 °F
